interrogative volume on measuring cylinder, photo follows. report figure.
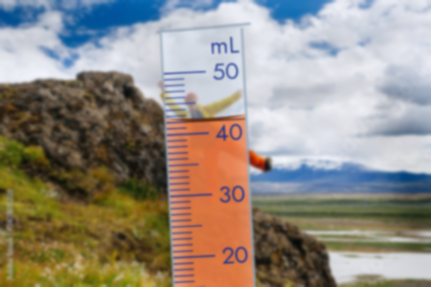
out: 42 mL
